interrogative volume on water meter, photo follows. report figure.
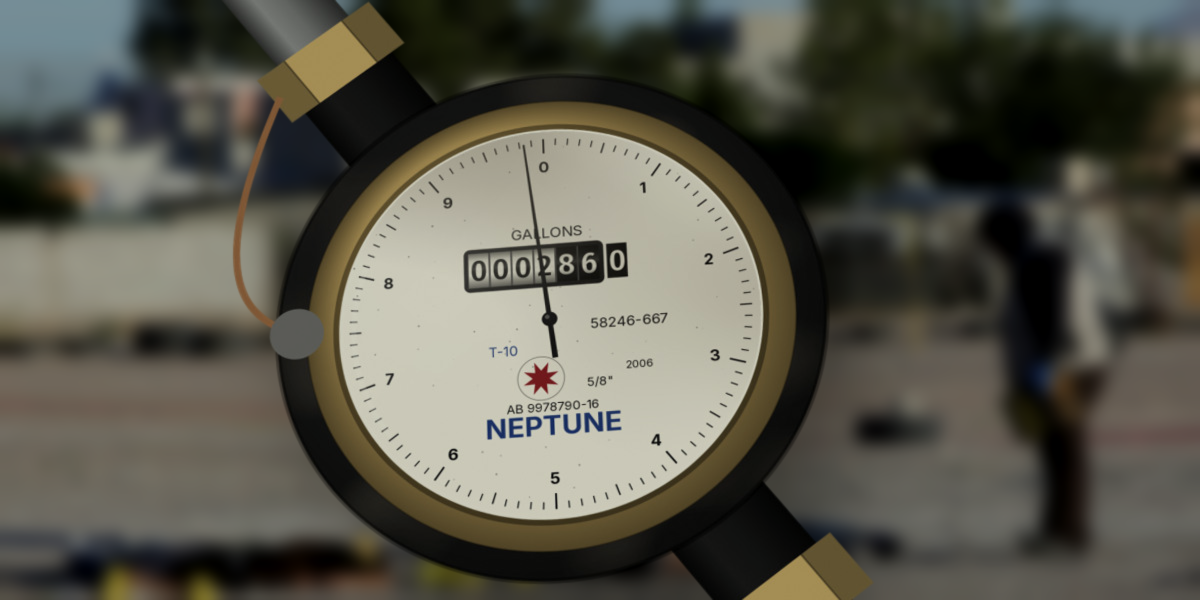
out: 2859.8 gal
